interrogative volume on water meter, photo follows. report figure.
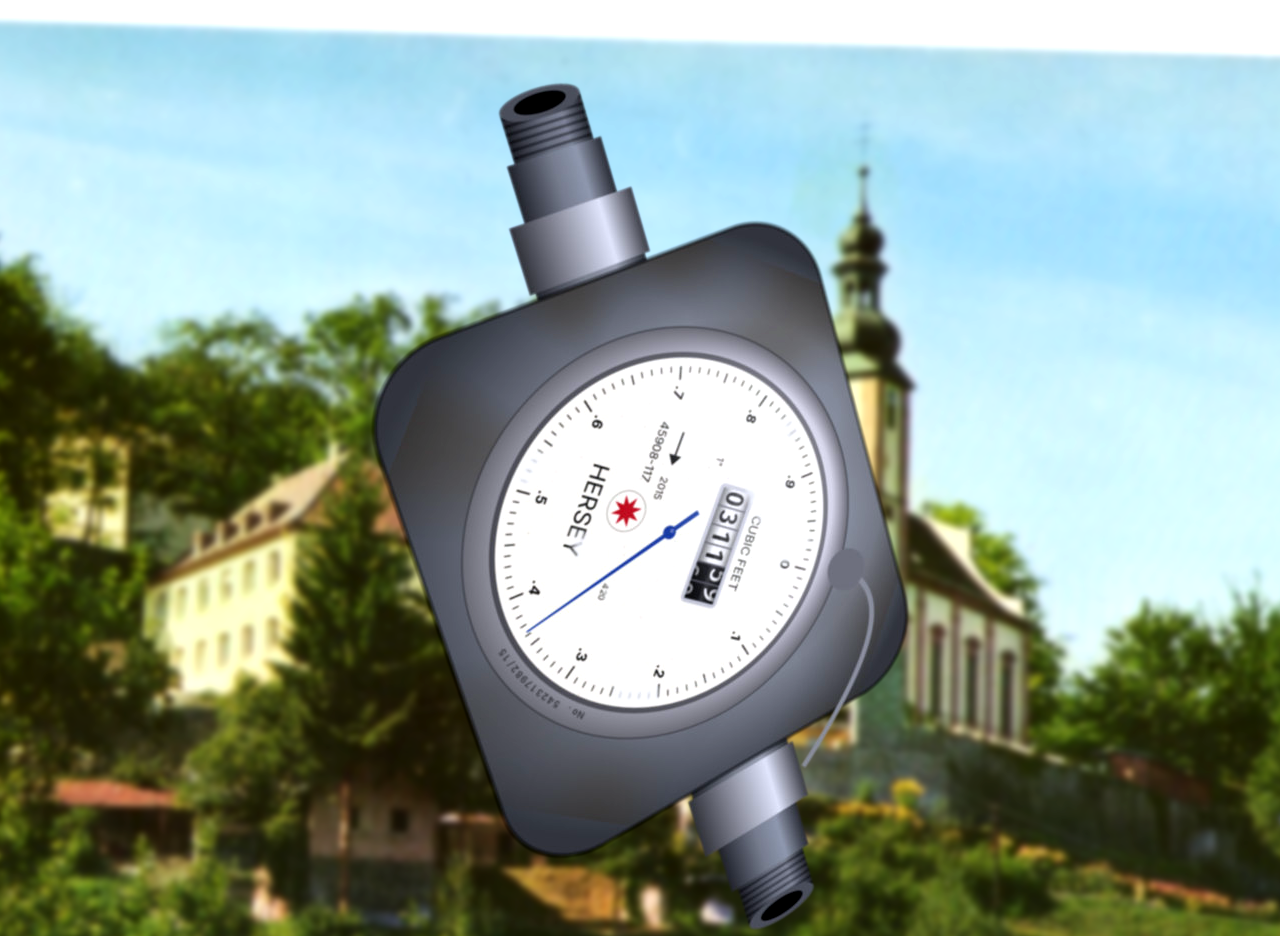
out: 31159.36 ft³
